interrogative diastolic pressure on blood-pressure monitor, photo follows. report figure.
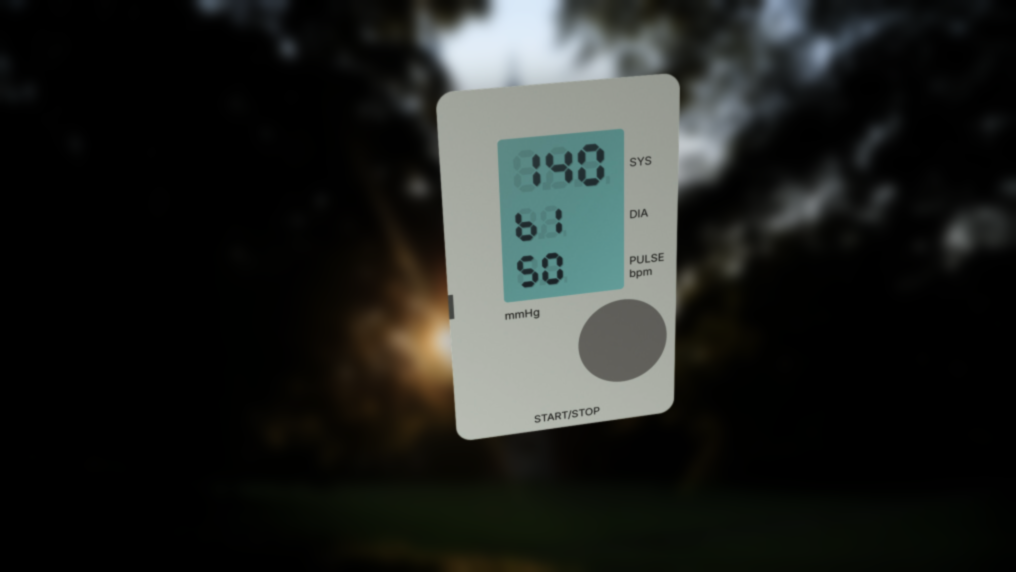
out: 61 mmHg
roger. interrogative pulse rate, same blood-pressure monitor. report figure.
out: 50 bpm
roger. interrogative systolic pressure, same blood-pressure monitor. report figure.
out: 140 mmHg
